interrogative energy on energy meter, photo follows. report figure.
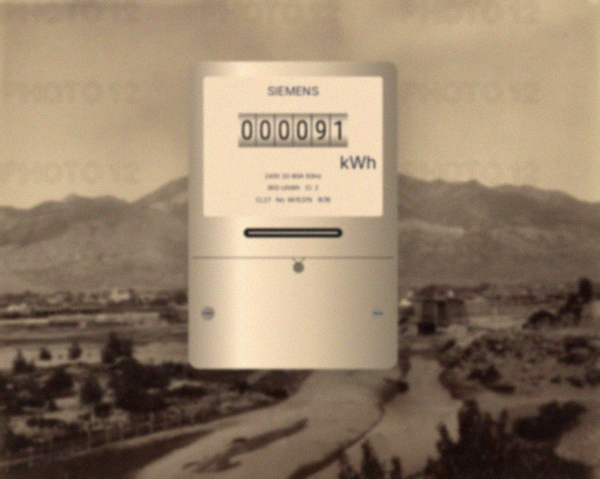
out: 91 kWh
